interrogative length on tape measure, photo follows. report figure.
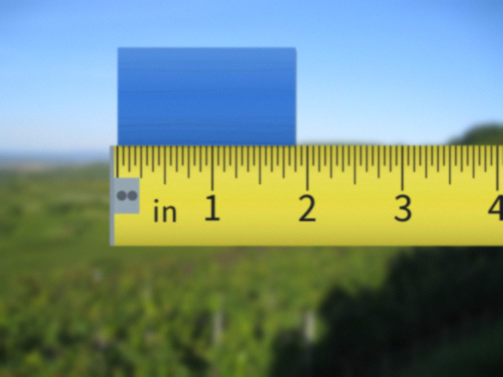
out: 1.875 in
